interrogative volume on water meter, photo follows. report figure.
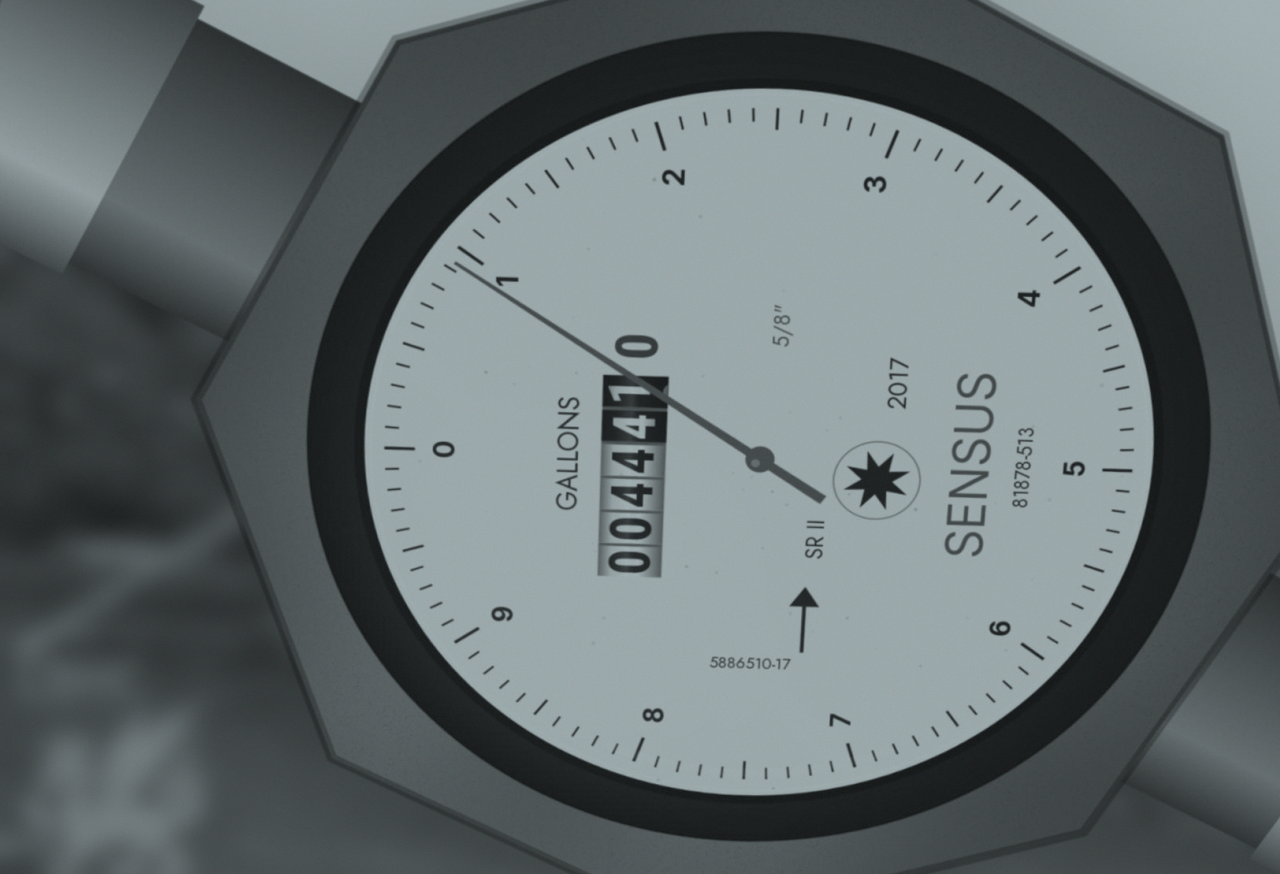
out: 44410.9 gal
